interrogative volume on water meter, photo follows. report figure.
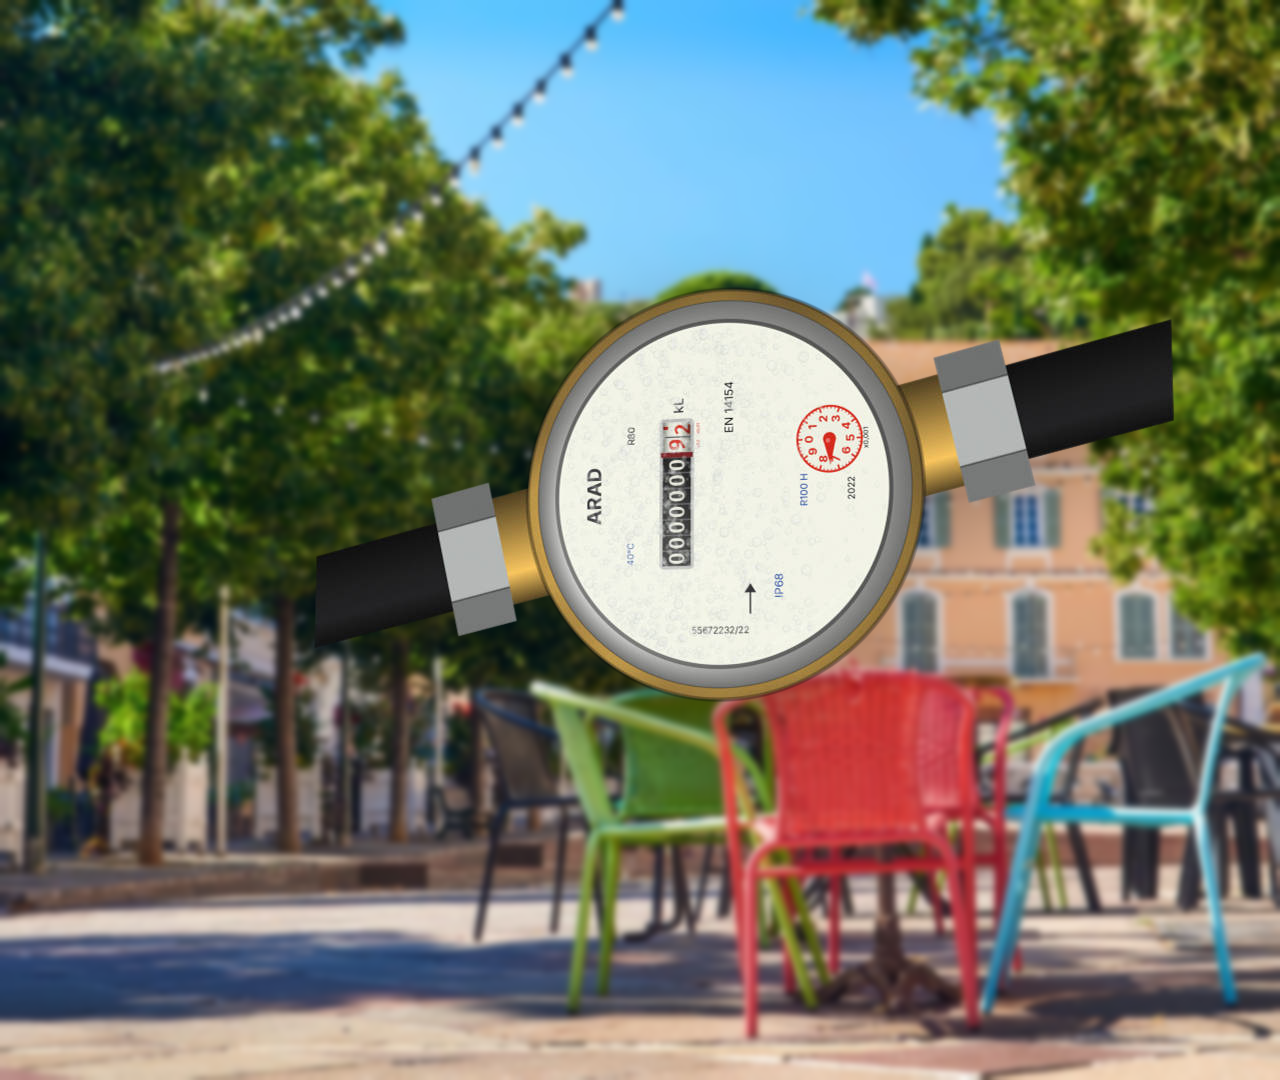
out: 0.917 kL
